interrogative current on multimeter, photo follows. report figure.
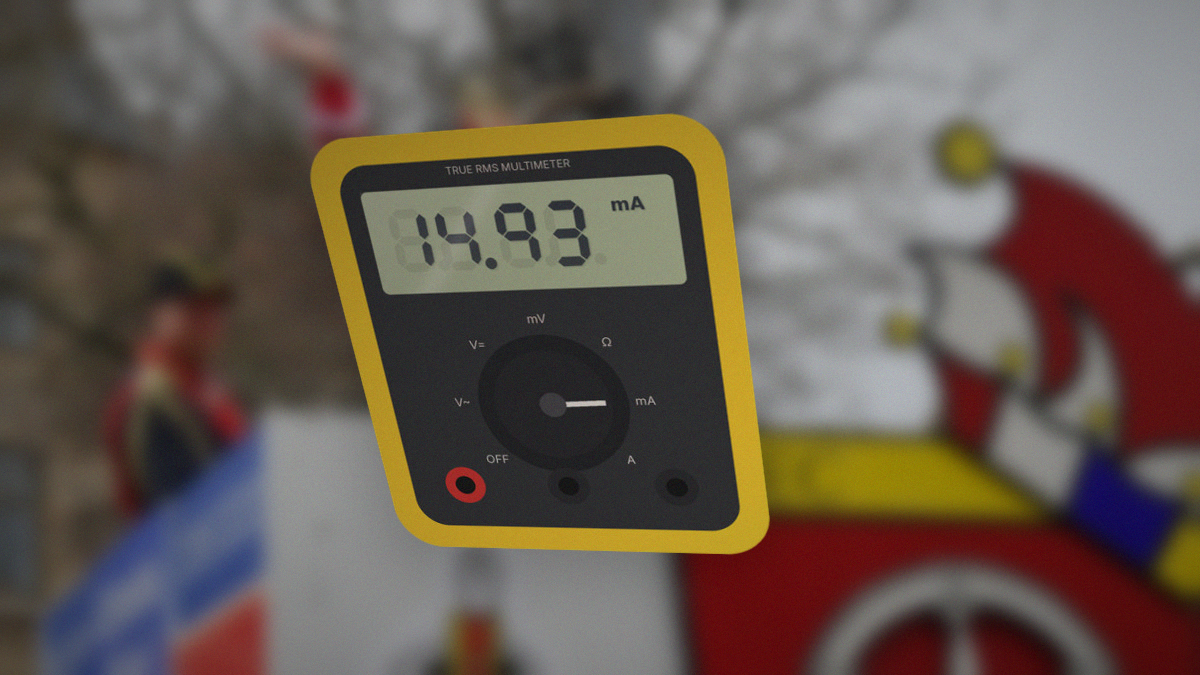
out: 14.93 mA
